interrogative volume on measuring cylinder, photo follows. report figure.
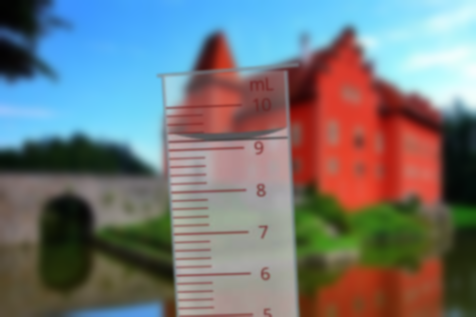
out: 9.2 mL
